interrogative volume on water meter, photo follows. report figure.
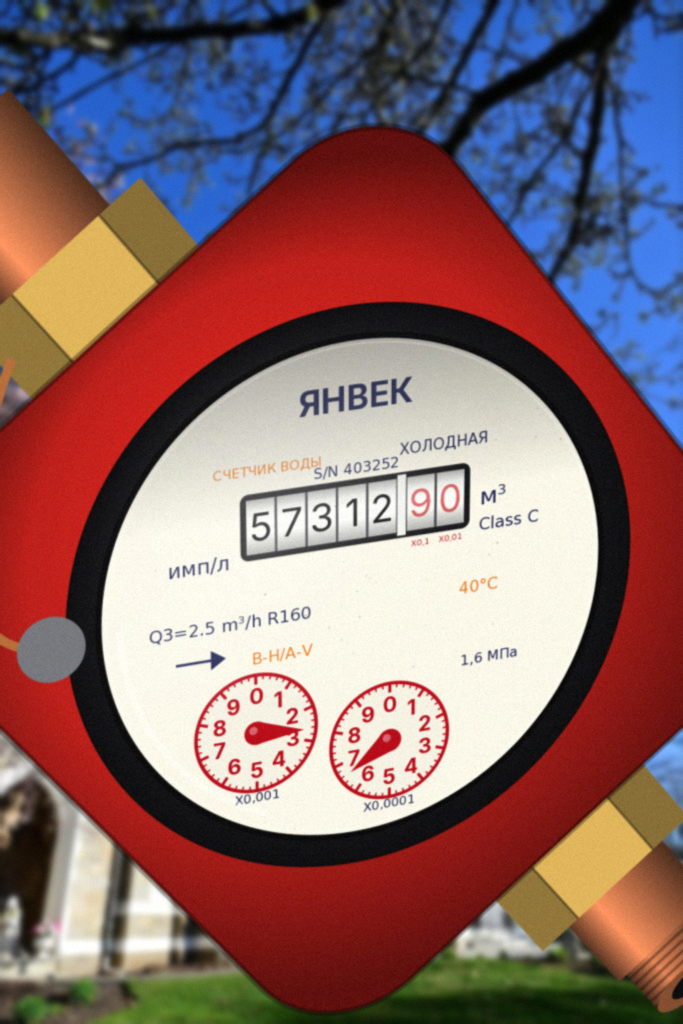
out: 57312.9026 m³
